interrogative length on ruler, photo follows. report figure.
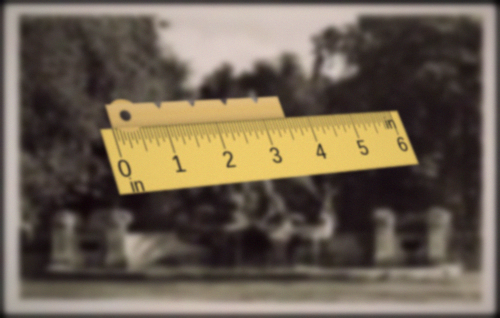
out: 3.5 in
